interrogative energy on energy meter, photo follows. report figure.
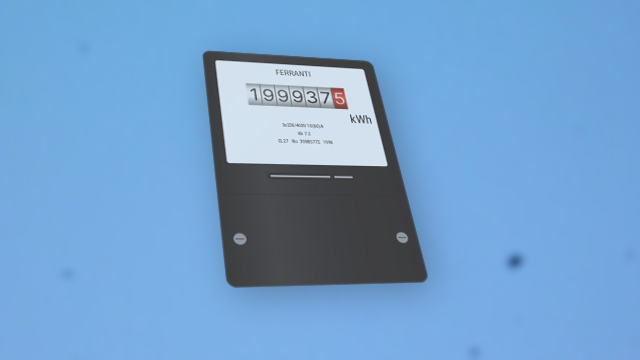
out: 199937.5 kWh
